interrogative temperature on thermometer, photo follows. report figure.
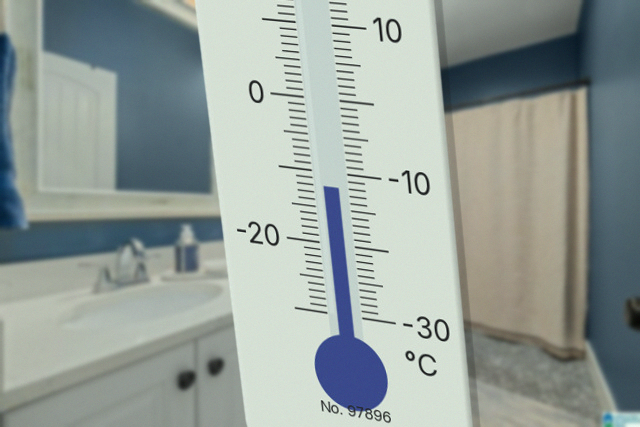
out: -12 °C
